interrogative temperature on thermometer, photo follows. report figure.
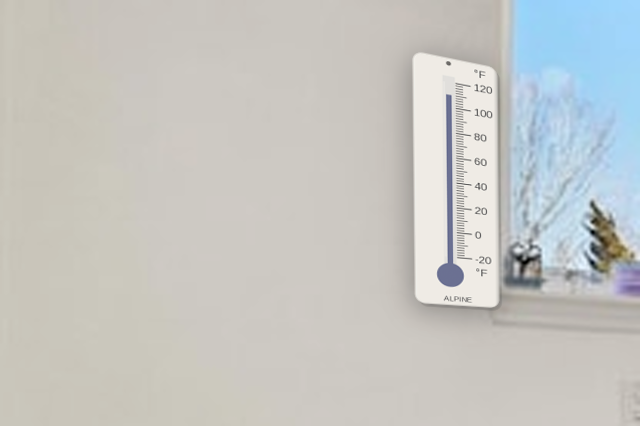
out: 110 °F
